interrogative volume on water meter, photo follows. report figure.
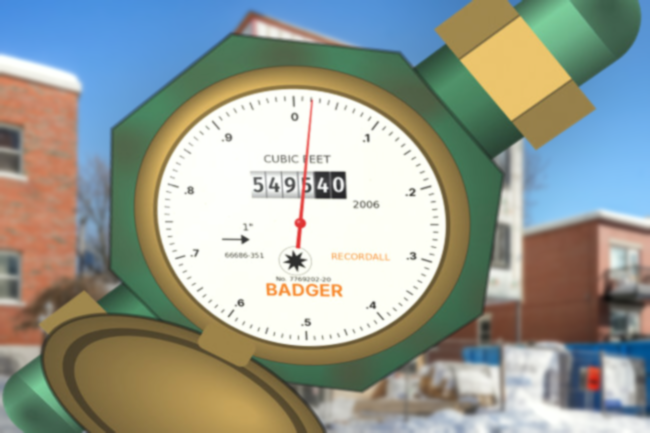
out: 549540.02 ft³
